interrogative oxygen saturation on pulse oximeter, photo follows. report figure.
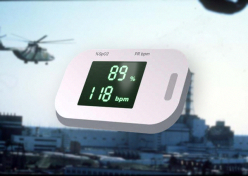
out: 89 %
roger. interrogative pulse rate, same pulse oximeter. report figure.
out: 118 bpm
